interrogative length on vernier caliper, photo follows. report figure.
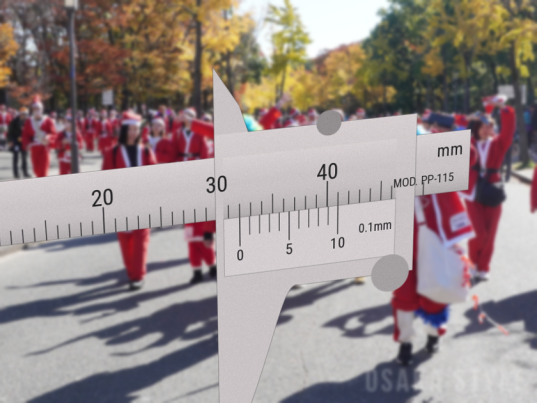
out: 32.0 mm
